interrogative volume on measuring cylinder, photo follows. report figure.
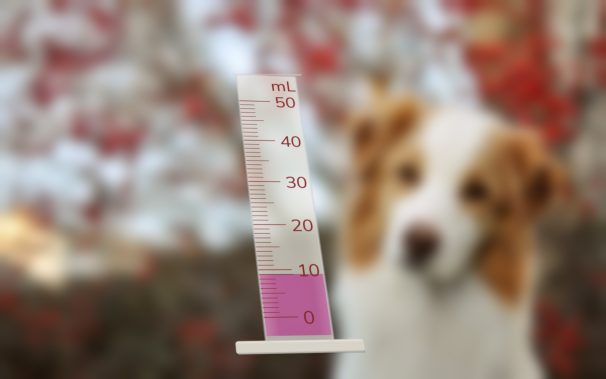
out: 9 mL
